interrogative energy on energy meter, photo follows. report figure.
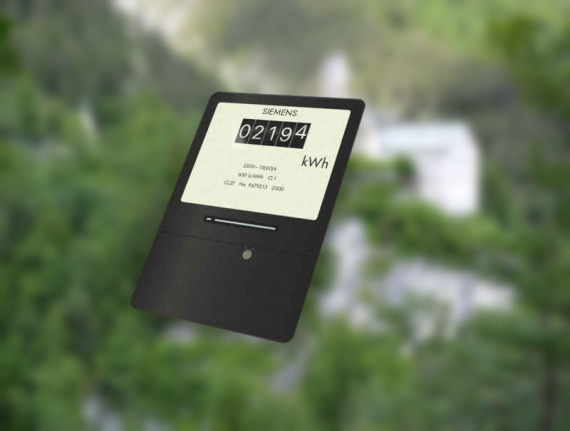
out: 2194 kWh
